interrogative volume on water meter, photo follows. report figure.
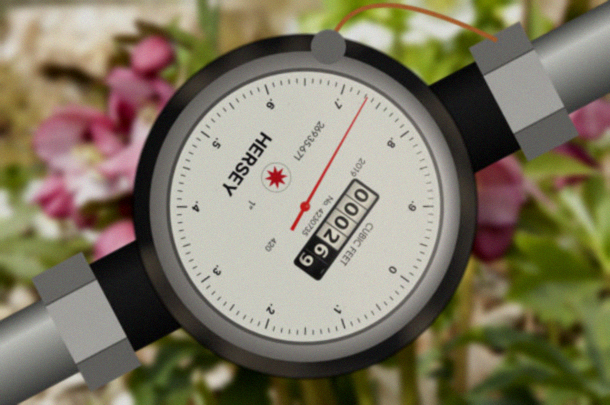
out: 268.73 ft³
